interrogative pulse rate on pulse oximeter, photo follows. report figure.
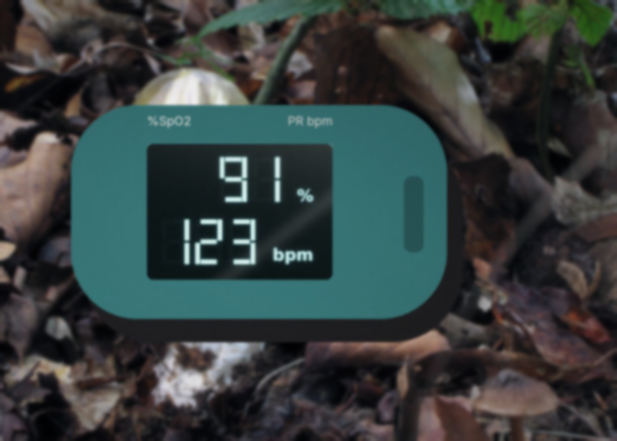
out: 123 bpm
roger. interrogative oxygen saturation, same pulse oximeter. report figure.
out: 91 %
